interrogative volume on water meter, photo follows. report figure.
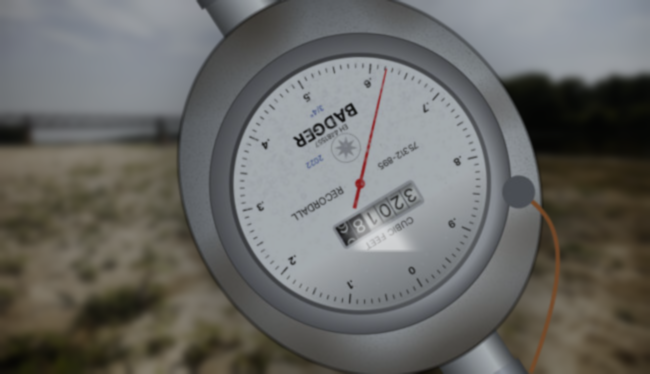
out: 320185.62 ft³
